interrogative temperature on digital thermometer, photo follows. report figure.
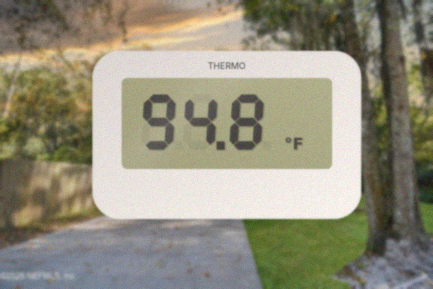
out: 94.8 °F
